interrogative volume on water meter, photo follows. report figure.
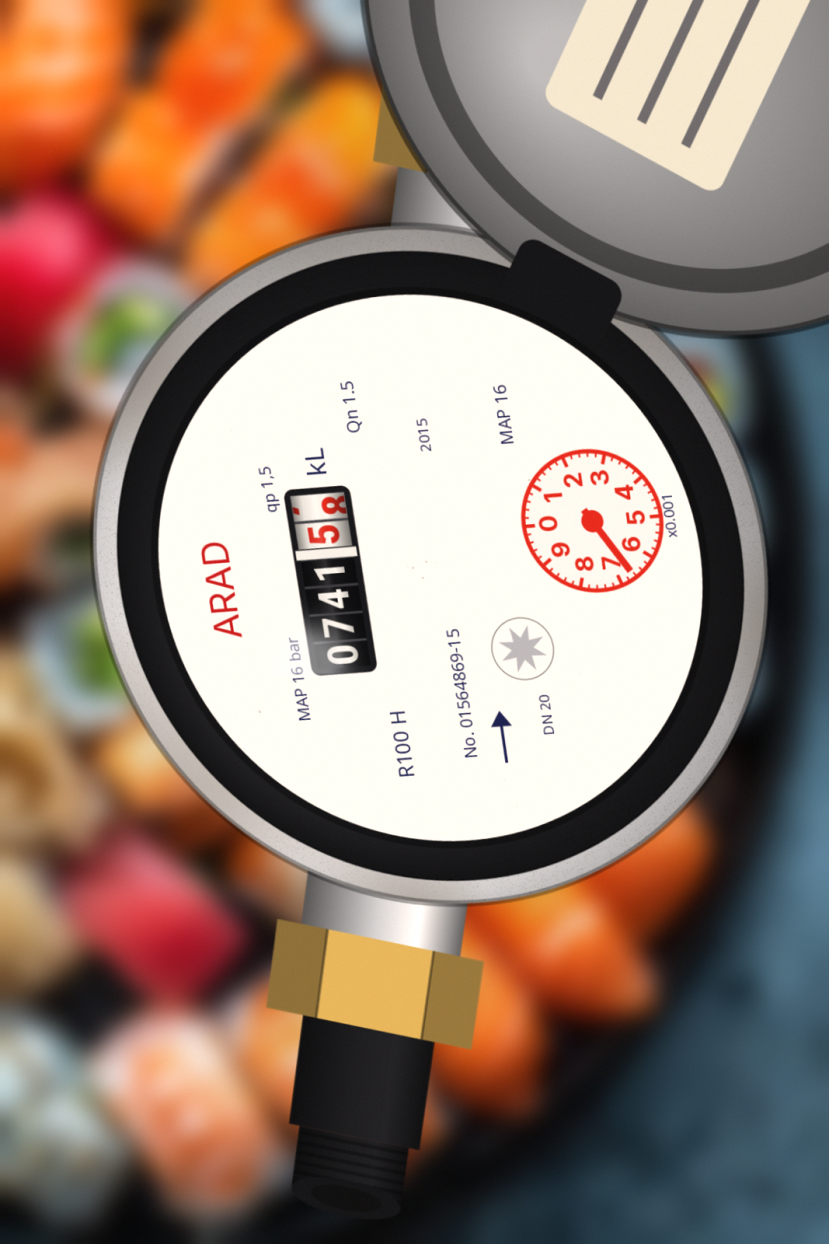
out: 741.576 kL
